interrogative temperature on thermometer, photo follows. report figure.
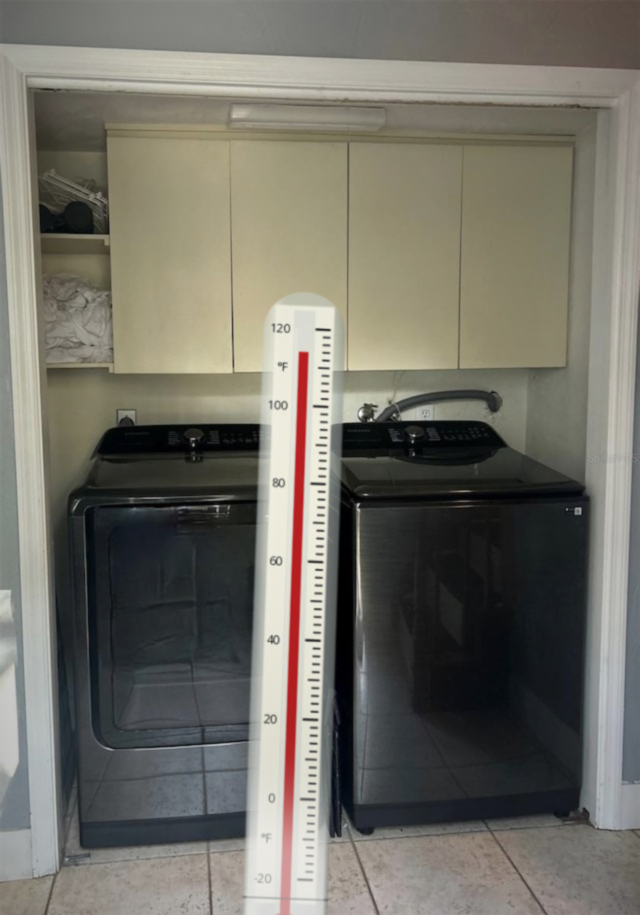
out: 114 °F
